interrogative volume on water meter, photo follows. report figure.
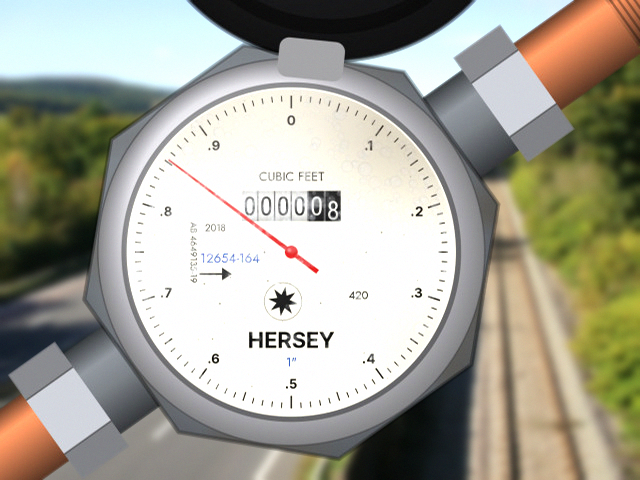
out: 7.85 ft³
